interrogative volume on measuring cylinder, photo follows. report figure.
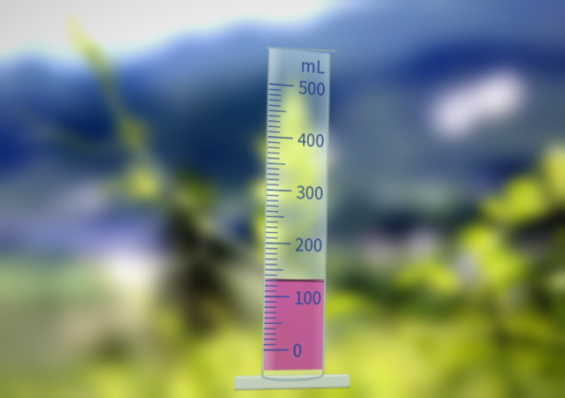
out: 130 mL
